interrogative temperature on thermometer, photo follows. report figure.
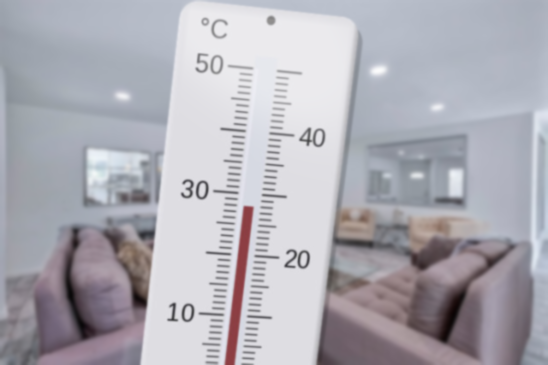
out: 28 °C
